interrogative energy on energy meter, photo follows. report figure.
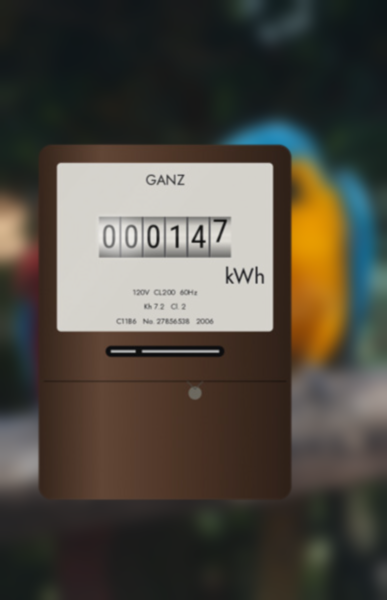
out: 147 kWh
